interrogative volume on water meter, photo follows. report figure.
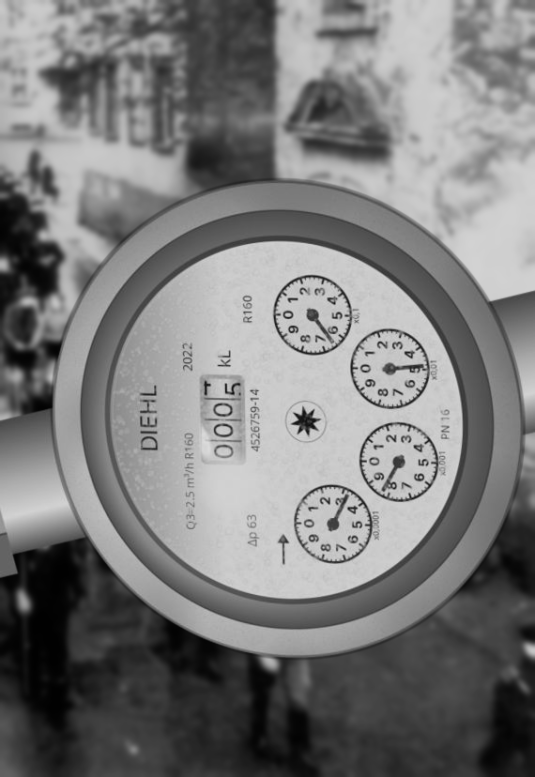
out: 4.6483 kL
